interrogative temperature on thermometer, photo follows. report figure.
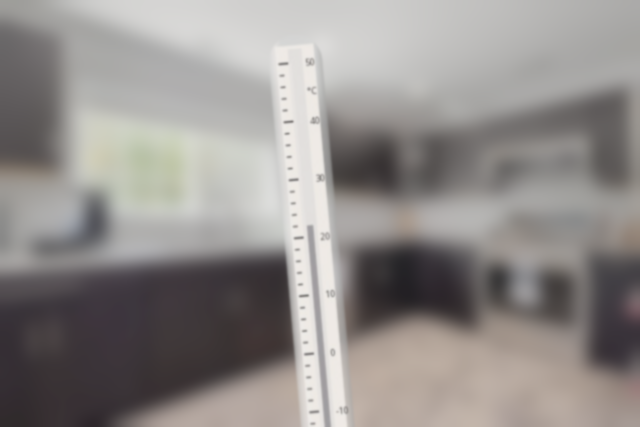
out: 22 °C
